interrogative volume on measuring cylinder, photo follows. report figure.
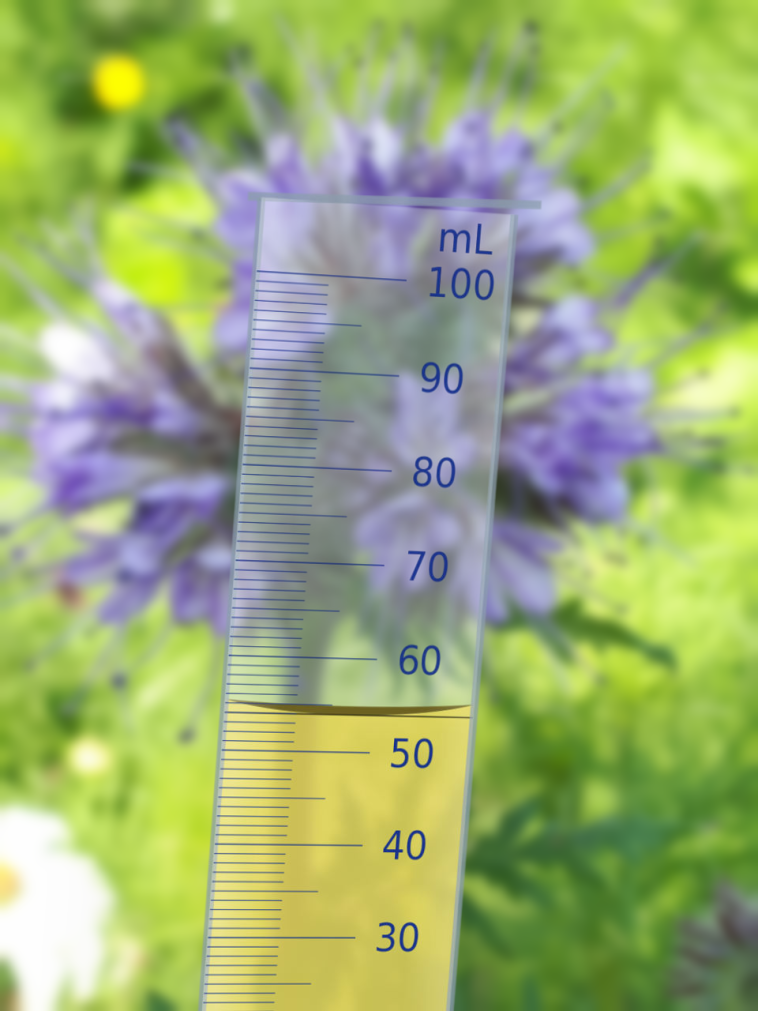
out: 54 mL
